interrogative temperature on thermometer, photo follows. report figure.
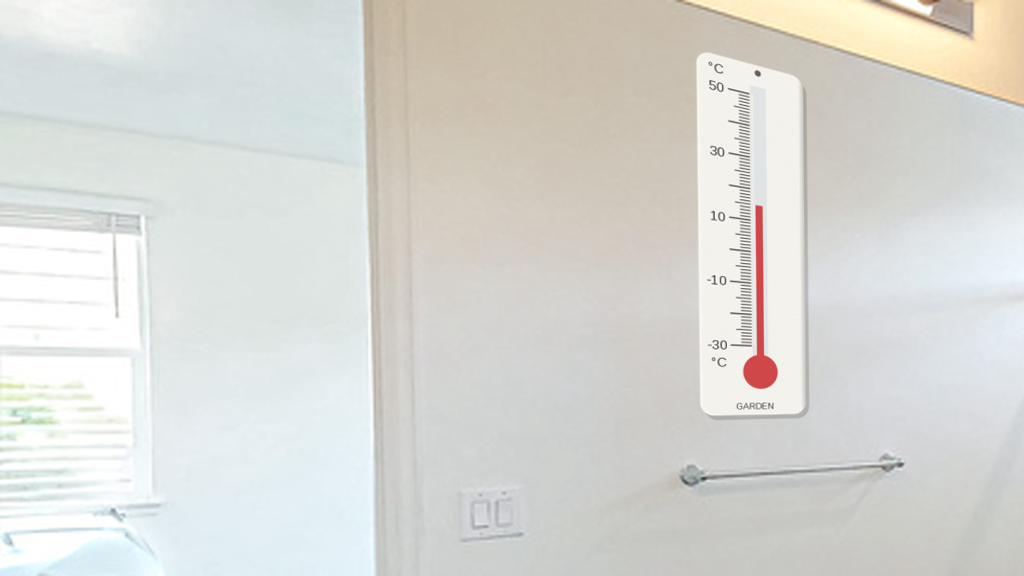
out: 15 °C
